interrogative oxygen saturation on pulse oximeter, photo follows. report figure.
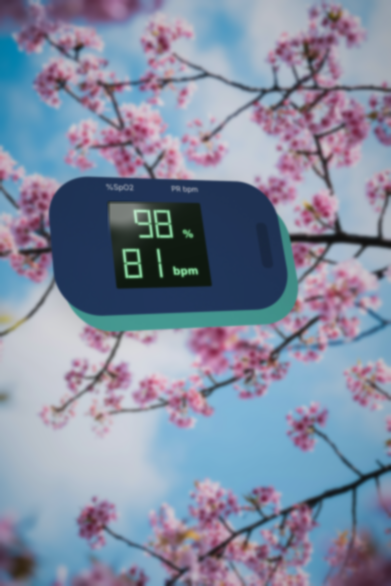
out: 98 %
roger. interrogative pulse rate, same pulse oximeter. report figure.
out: 81 bpm
